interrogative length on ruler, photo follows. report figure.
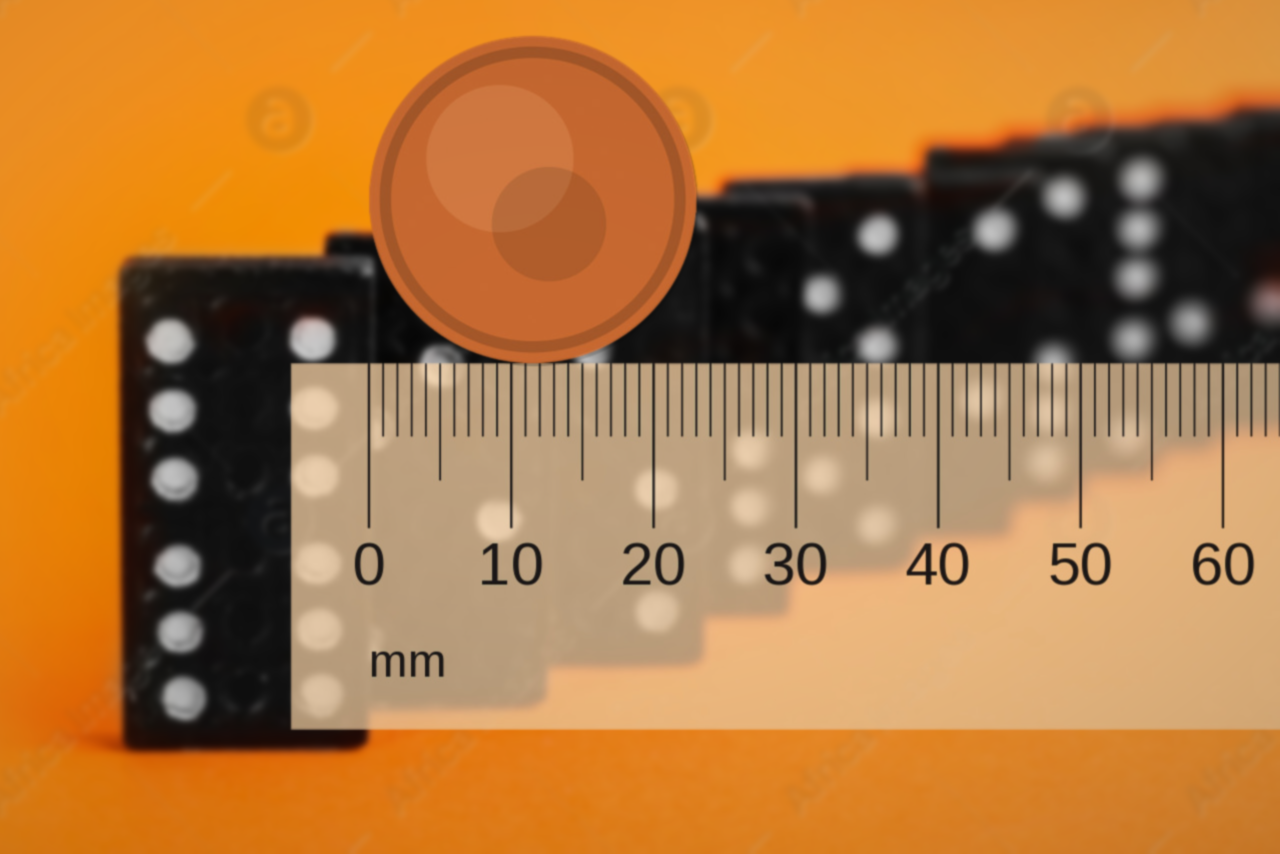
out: 23 mm
